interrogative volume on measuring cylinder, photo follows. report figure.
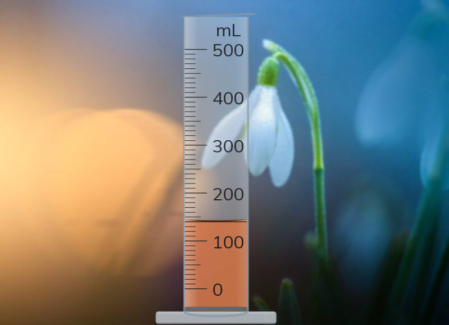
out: 140 mL
